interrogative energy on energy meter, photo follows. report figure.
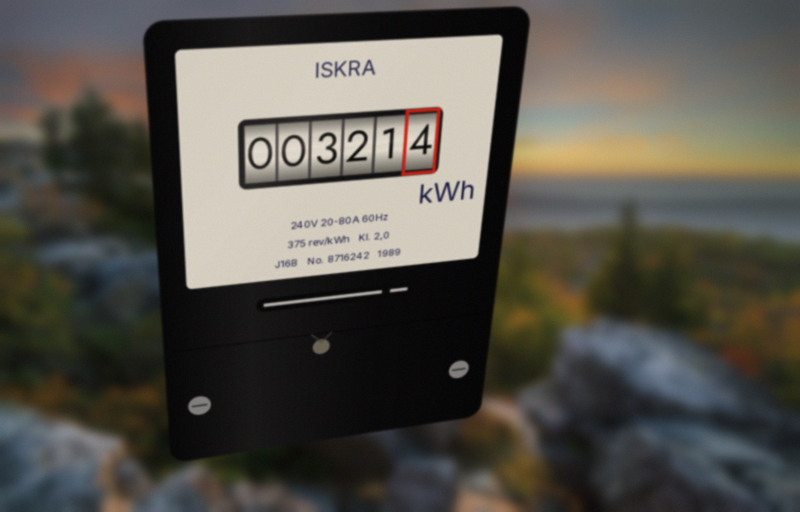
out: 321.4 kWh
